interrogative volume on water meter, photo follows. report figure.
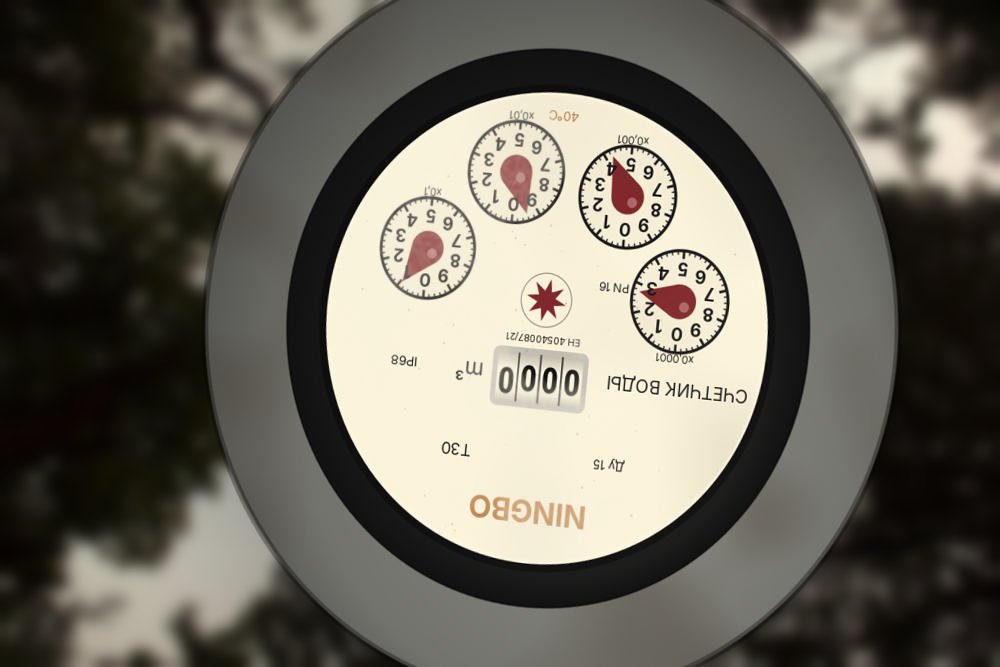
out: 0.0942 m³
